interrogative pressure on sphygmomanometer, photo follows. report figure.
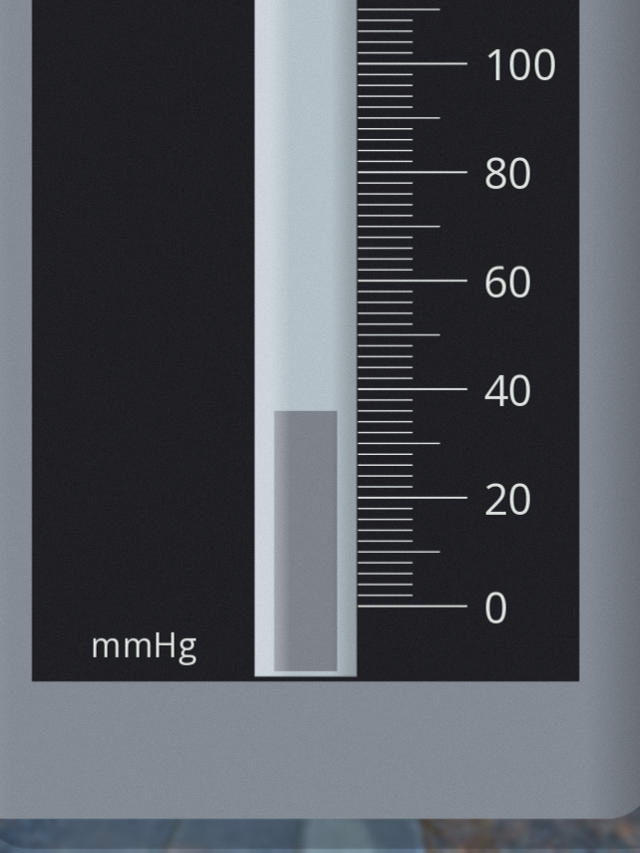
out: 36 mmHg
